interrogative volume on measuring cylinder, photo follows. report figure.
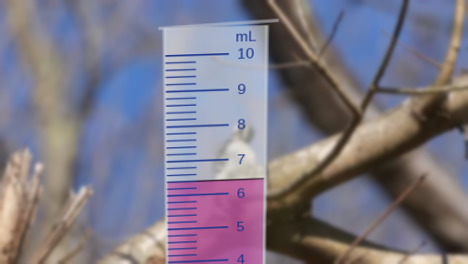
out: 6.4 mL
